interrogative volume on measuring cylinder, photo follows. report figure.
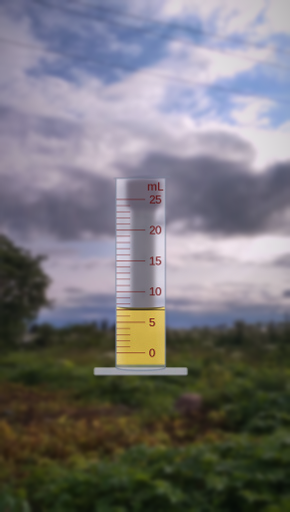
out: 7 mL
